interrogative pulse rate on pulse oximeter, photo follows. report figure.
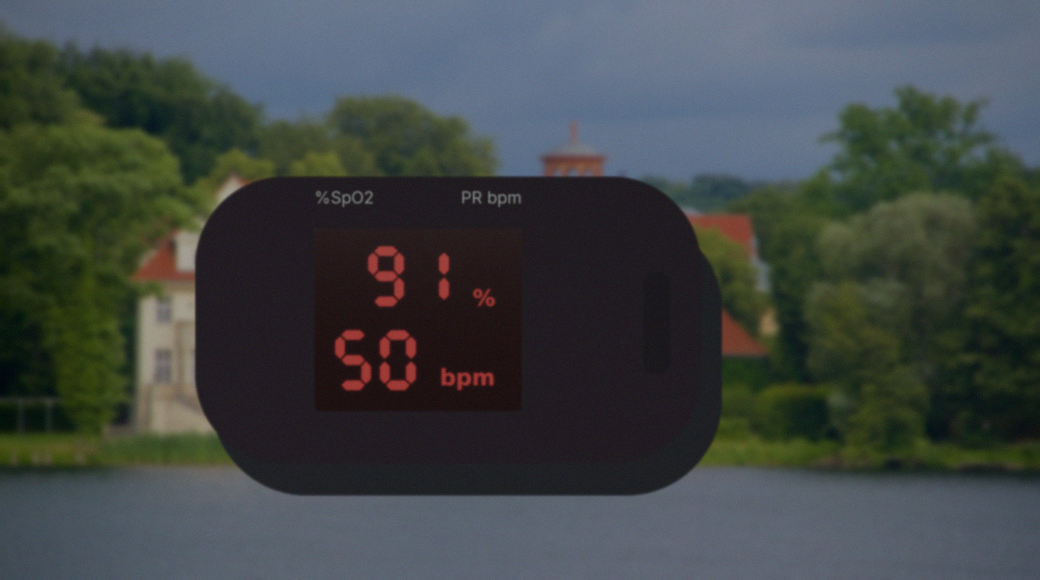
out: 50 bpm
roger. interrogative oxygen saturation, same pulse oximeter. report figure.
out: 91 %
